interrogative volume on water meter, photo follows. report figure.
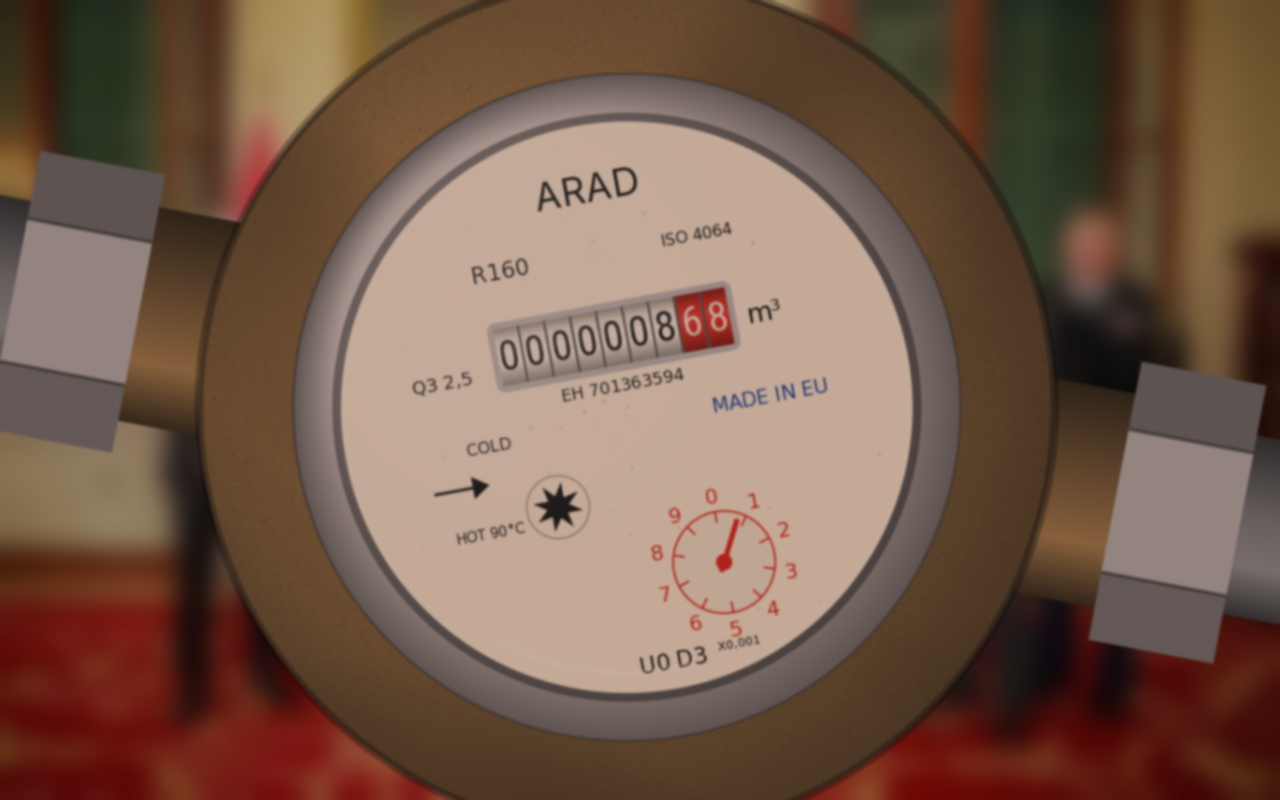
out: 8.680 m³
